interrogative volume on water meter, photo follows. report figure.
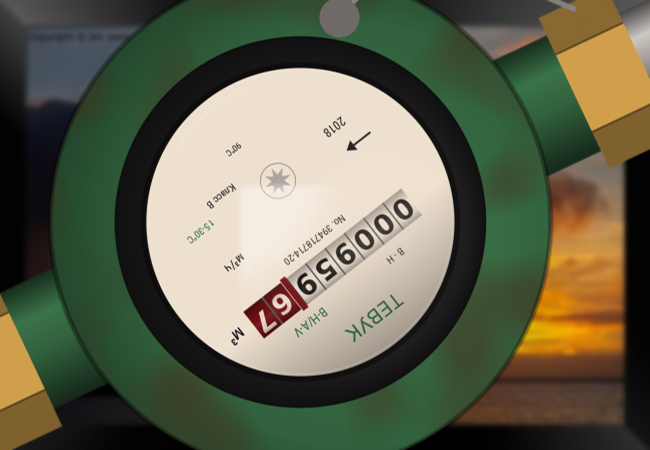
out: 959.67 m³
